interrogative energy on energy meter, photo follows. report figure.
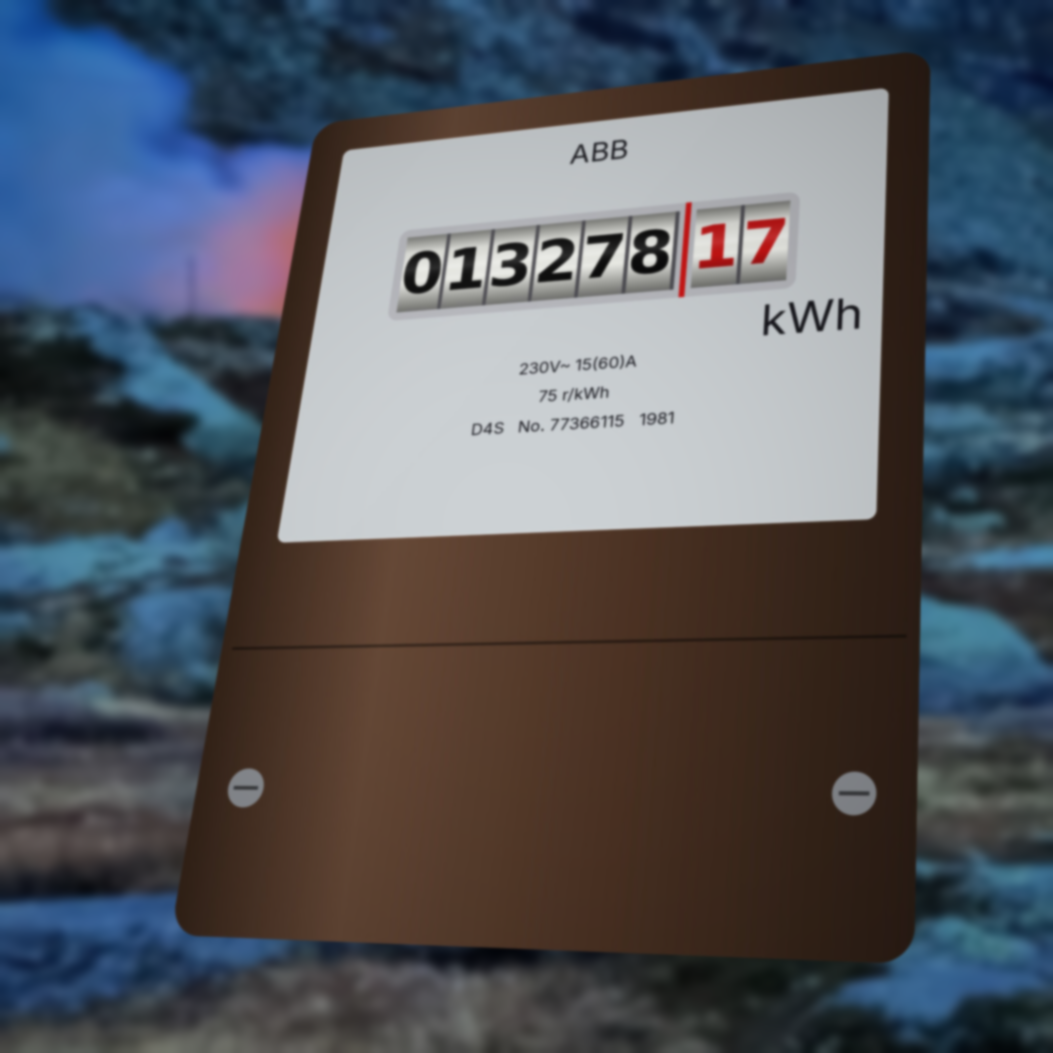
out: 13278.17 kWh
